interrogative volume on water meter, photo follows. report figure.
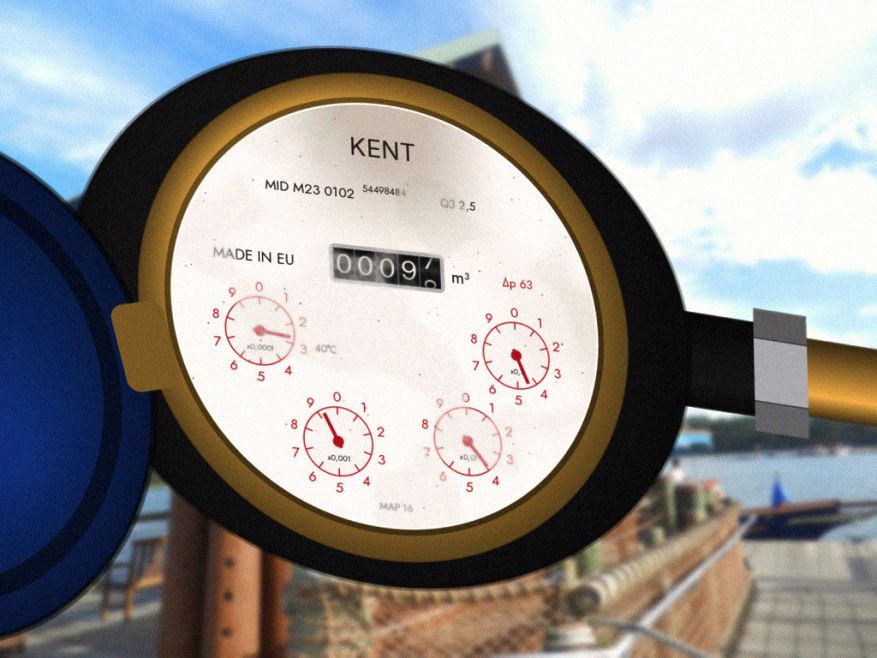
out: 97.4392 m³
